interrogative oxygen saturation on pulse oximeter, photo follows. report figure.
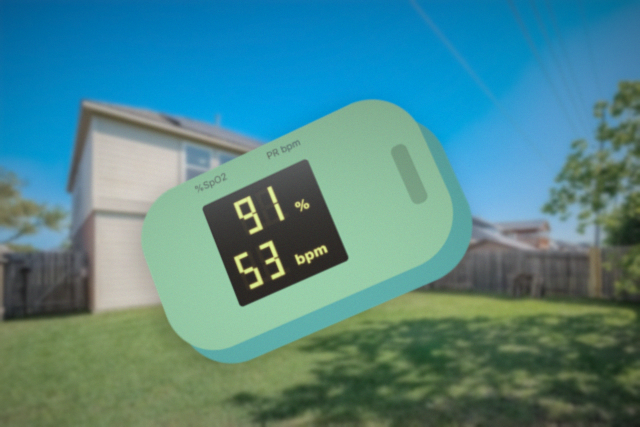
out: 91 %
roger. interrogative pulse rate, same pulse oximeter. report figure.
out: 53 bpm
